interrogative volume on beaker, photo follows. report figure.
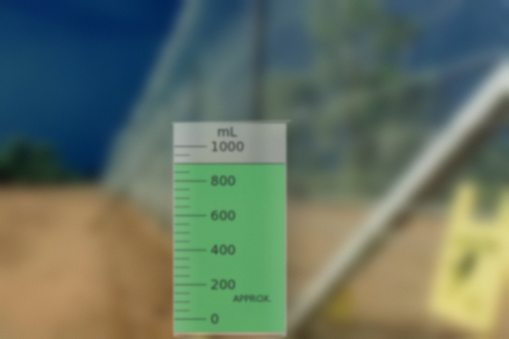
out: 900 mL
